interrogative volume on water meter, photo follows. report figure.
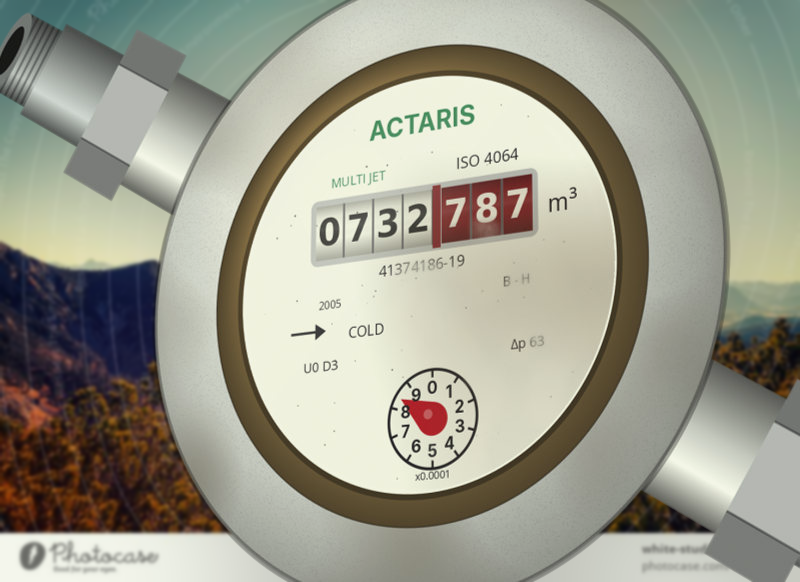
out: 732.7878 m³
